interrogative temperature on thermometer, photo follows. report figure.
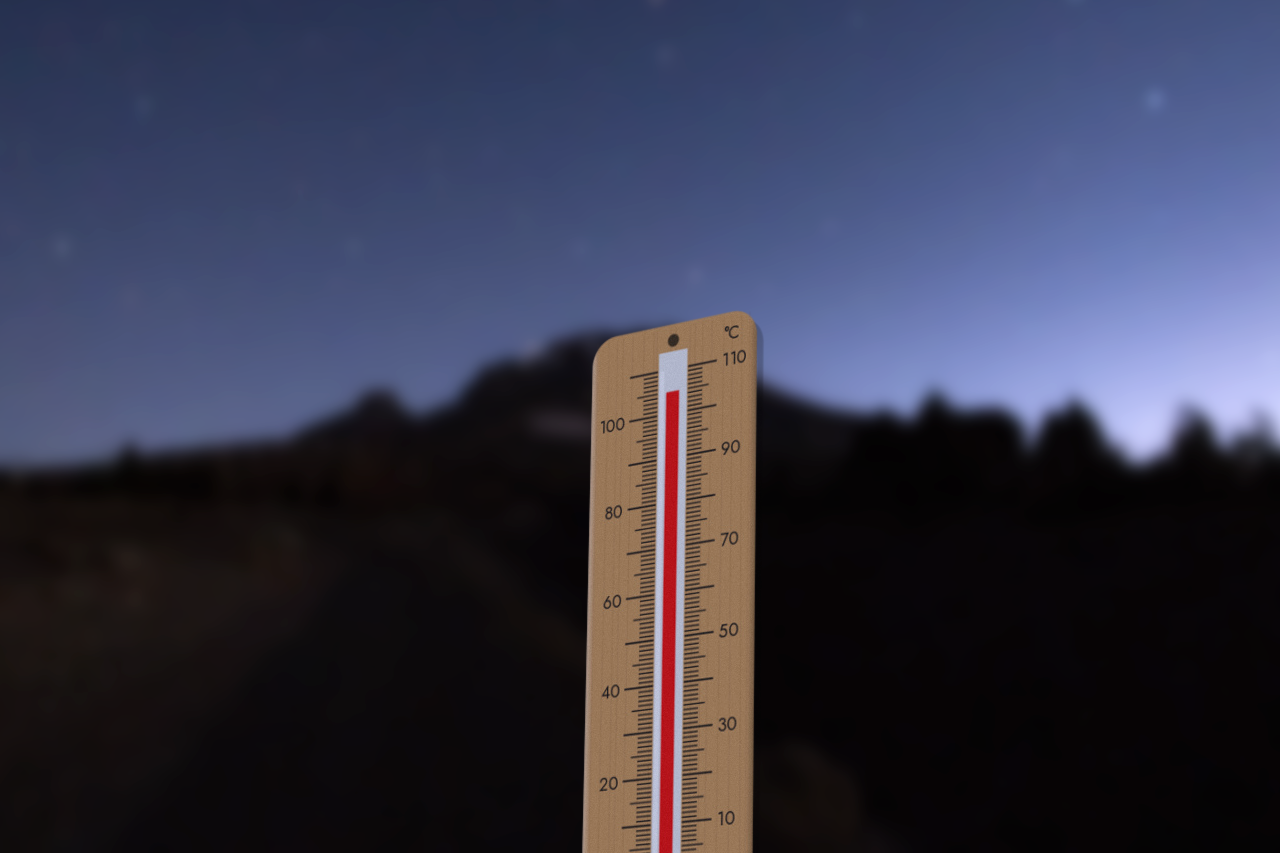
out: 105 °C
